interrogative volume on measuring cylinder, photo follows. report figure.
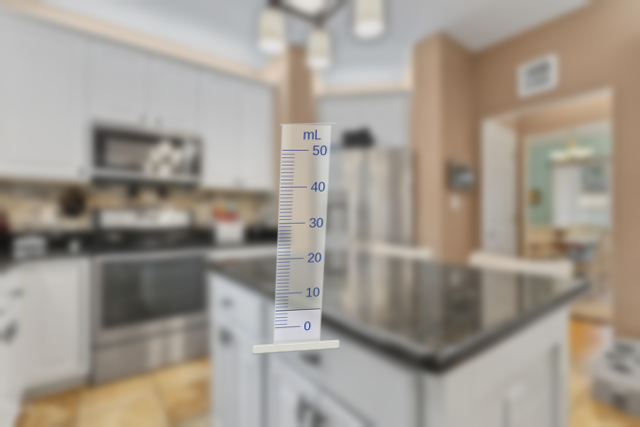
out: 5 mL
